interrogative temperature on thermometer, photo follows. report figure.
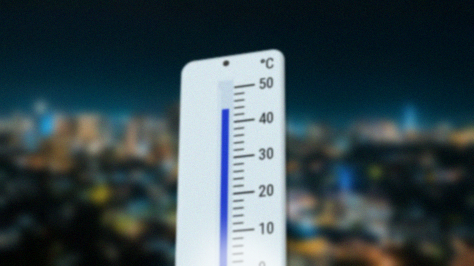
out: 44 °C
